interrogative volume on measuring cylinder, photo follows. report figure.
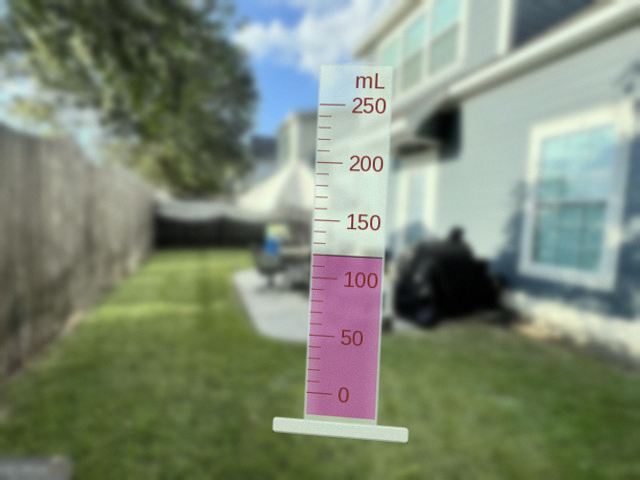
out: 120 mL
